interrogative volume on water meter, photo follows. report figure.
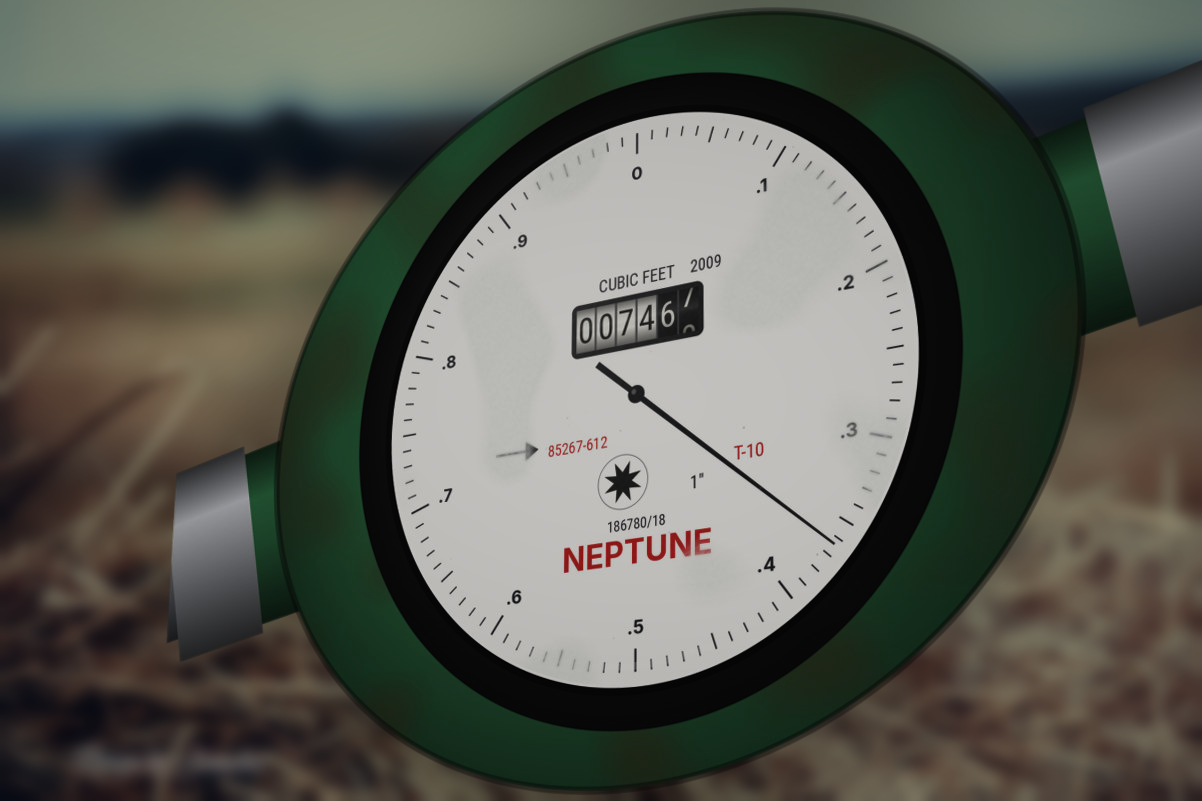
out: 7467.36 ft³
